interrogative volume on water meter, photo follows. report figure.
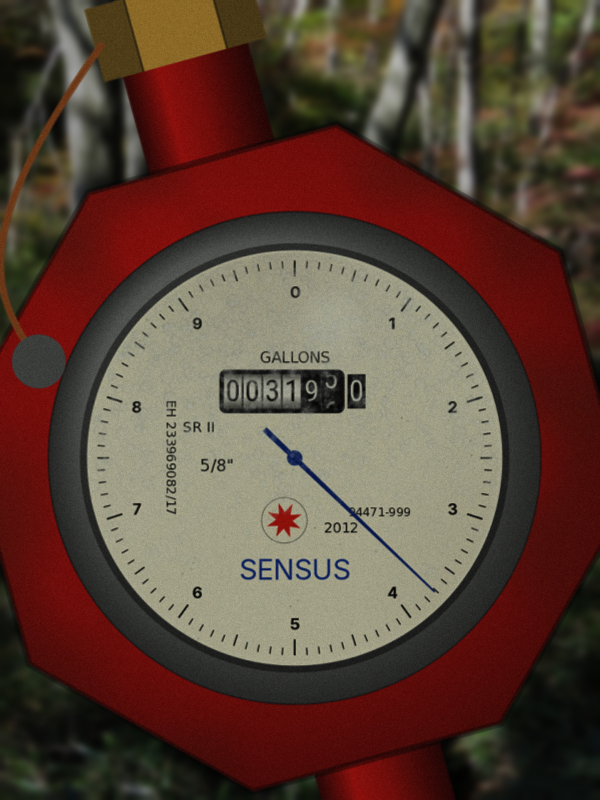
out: 31953.7 gal
